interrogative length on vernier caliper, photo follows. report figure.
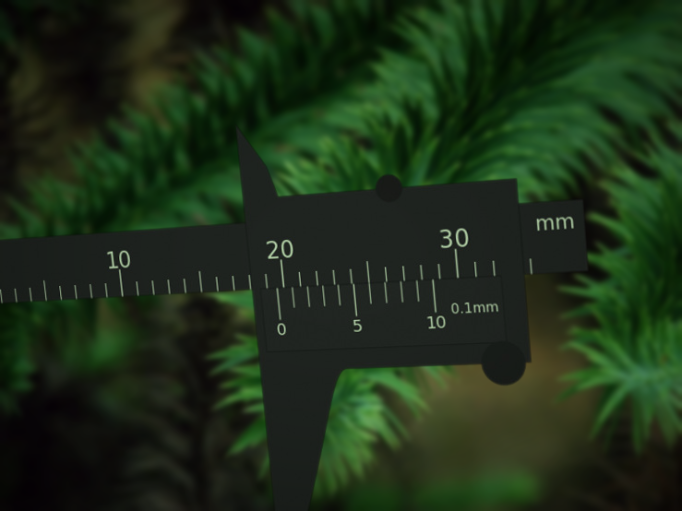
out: 19.6 mm
